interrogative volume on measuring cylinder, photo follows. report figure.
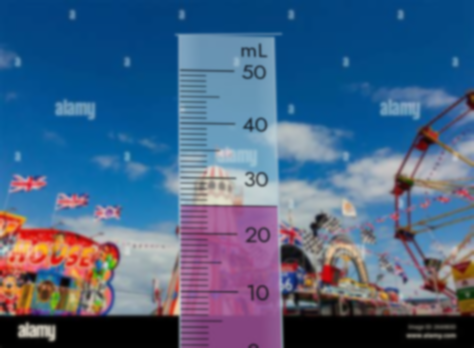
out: 25 mL
